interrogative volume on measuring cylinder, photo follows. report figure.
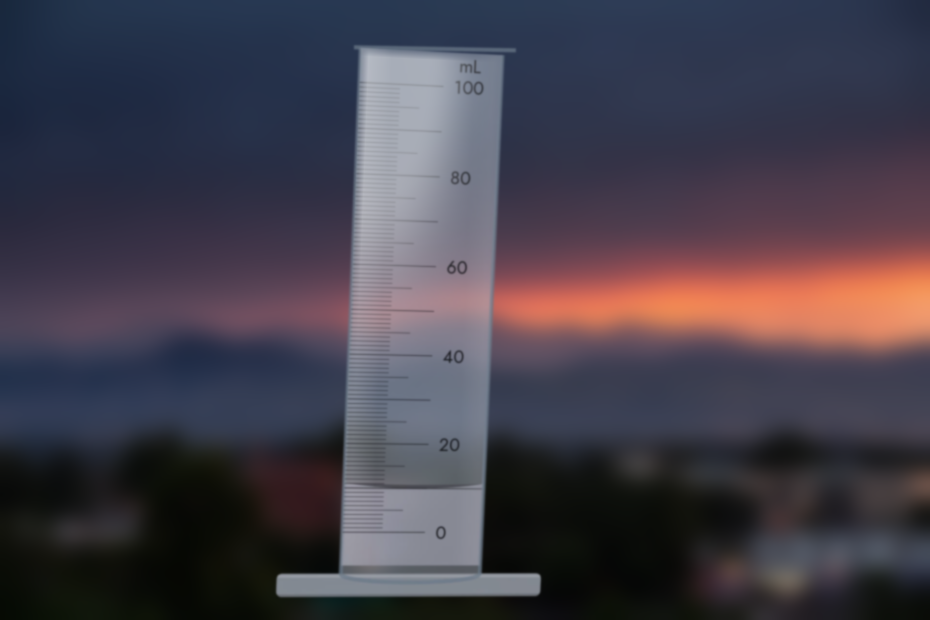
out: 10 mL
